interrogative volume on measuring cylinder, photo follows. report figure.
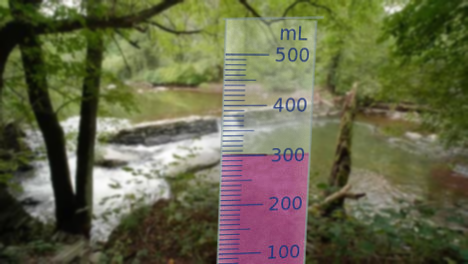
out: 300 mL
